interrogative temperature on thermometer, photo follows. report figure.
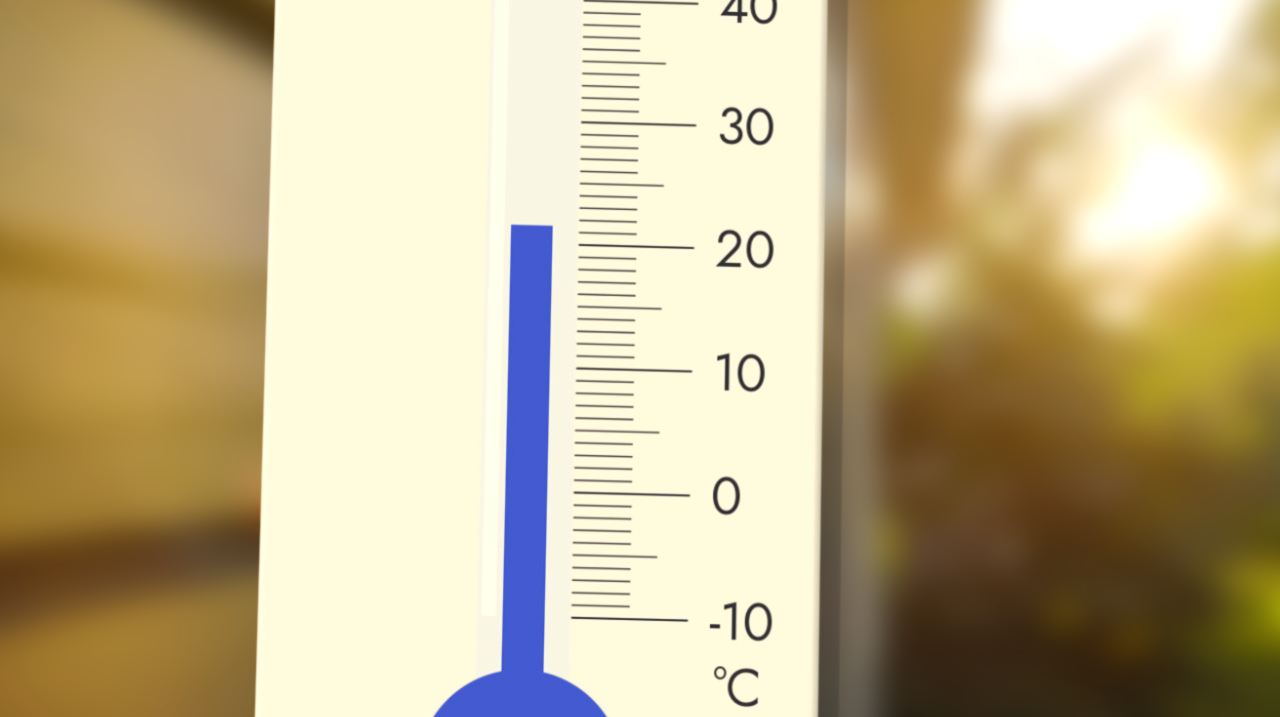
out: 21.5 °C
